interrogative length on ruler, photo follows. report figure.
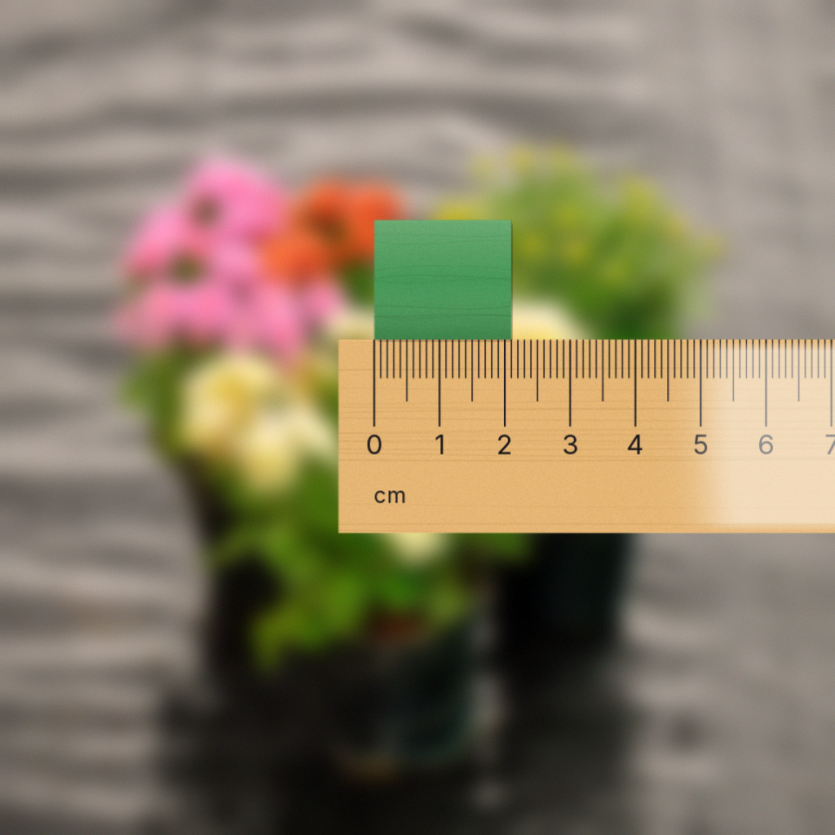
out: 2.1 cm
